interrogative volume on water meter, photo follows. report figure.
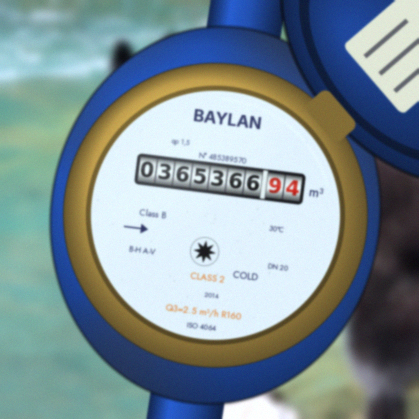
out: 365366.94 m³
